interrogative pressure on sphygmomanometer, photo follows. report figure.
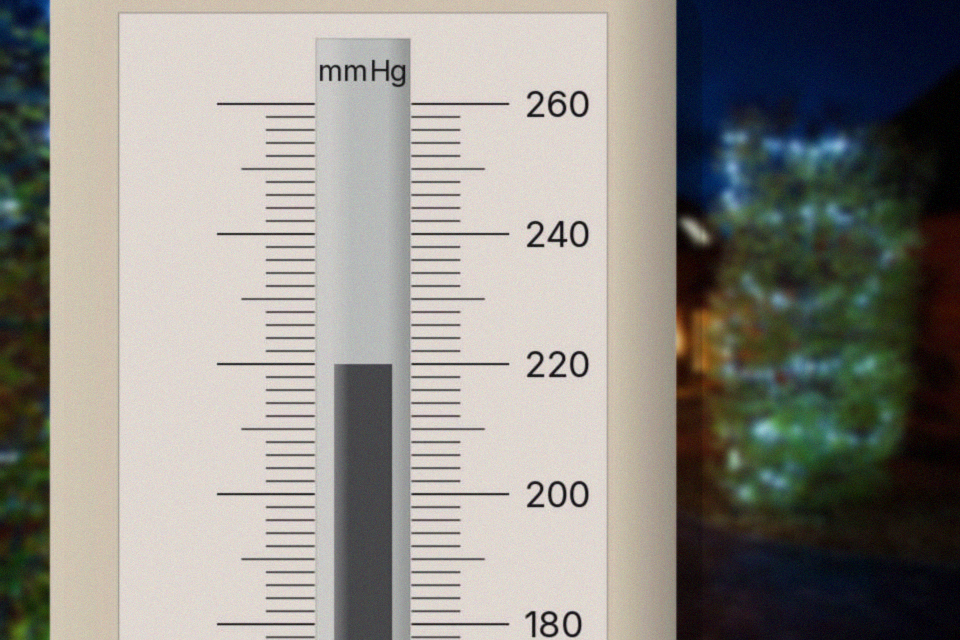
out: 220 mmHg
